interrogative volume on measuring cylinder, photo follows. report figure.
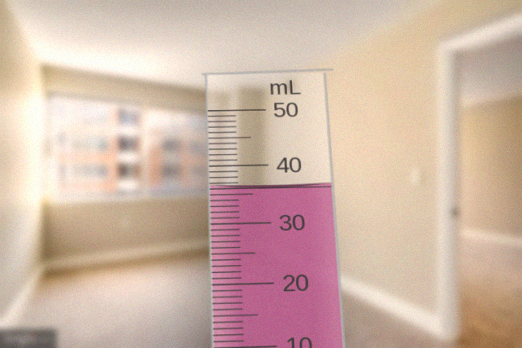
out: 36 mL
